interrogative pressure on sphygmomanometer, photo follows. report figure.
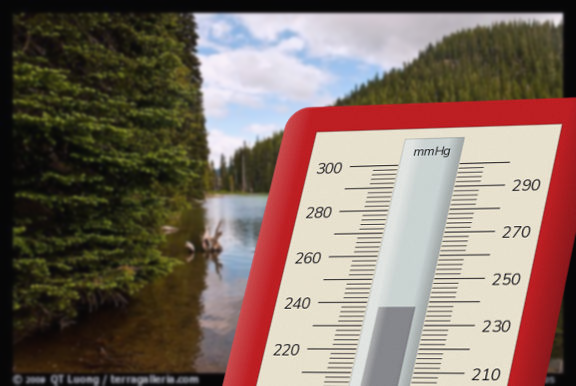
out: 238 mmHg
